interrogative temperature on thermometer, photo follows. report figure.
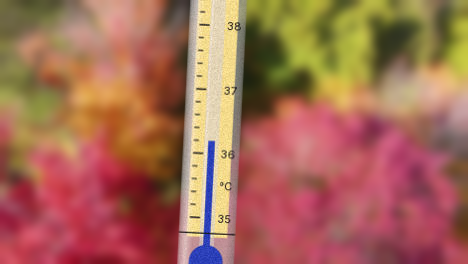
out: 36.2 °C
